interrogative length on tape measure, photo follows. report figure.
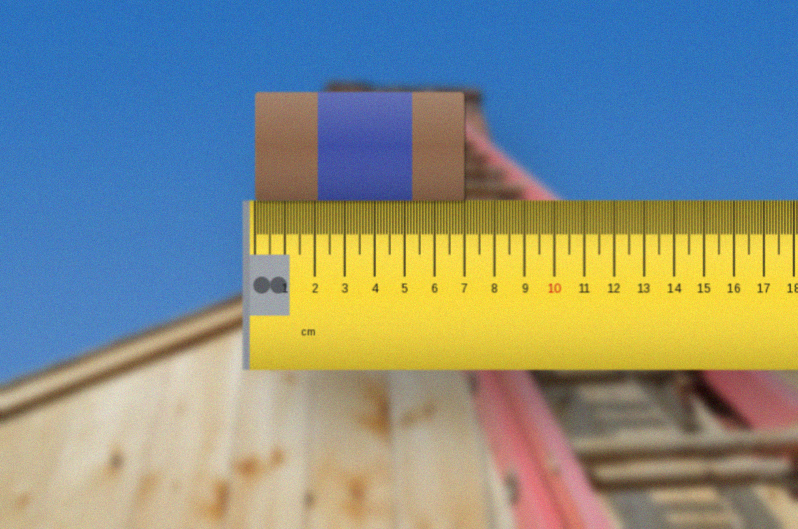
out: 7 cm
